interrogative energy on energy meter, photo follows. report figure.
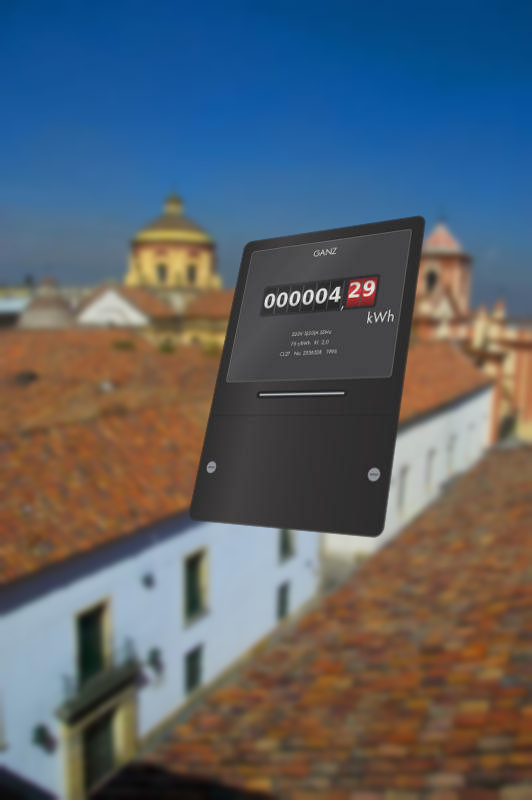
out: 4.29 kWh
